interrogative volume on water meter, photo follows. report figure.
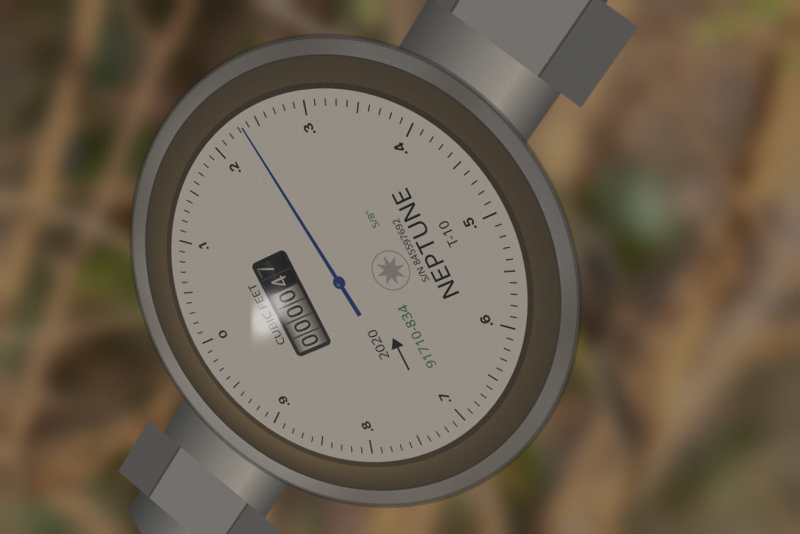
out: 47.23 ft³
